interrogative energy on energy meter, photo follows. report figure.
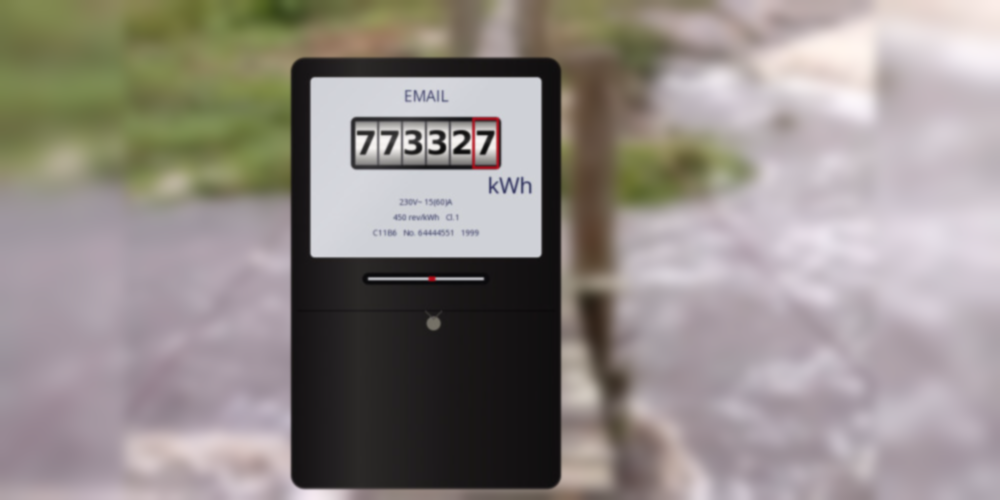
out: 77332.7 kWh
